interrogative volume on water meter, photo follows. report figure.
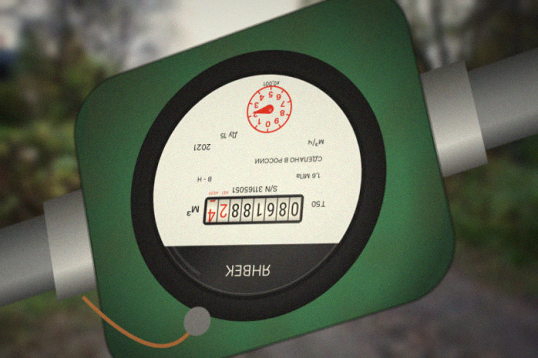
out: 86188.242 m³
